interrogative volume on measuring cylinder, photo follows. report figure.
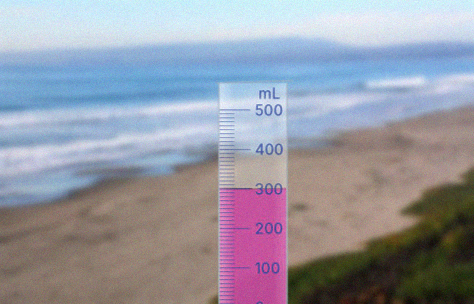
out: 300 mL
